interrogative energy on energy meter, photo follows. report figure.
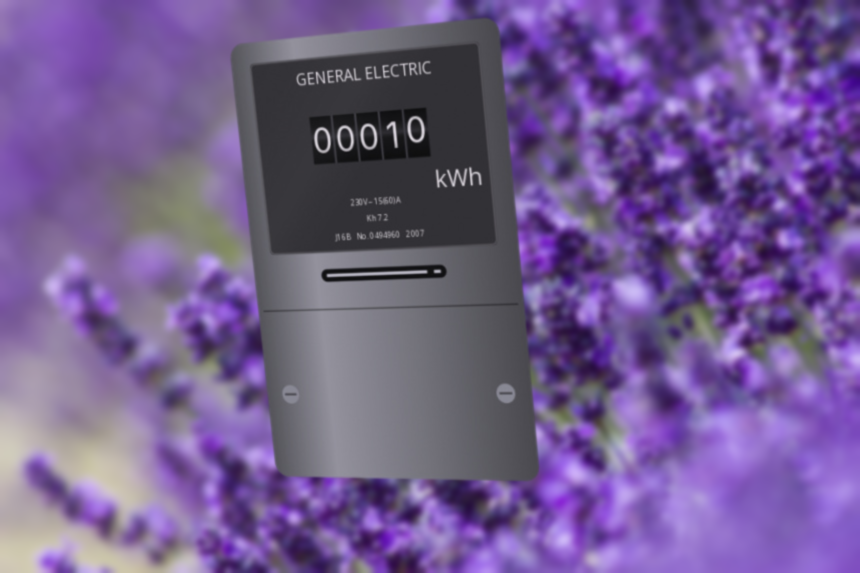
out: 10 kWh
